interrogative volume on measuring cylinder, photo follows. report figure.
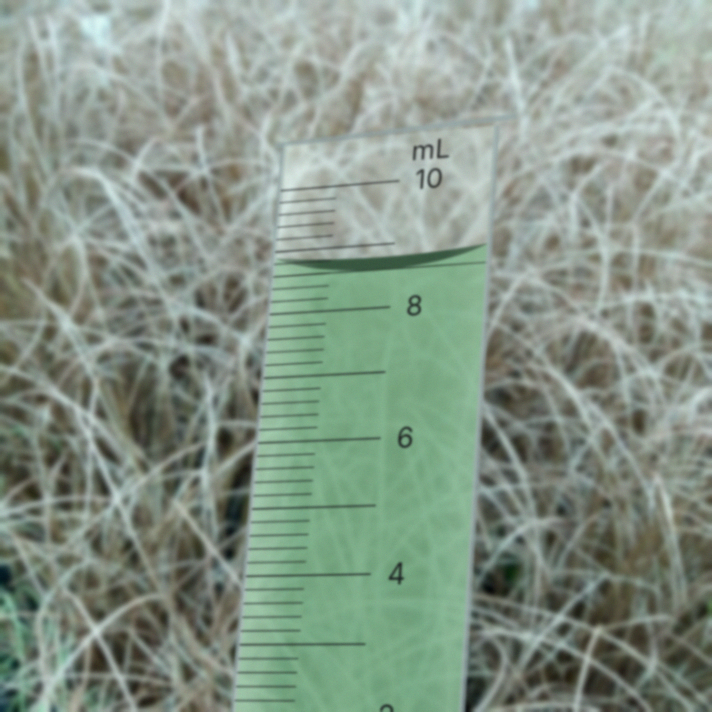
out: 8.6 mL
